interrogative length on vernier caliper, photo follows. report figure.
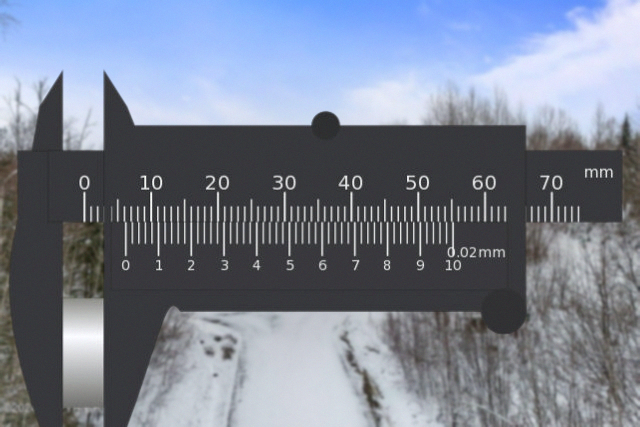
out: 6.2 mm
